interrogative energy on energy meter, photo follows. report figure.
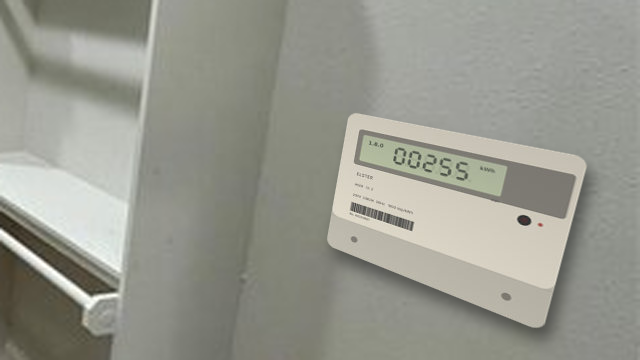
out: 255 kWh
